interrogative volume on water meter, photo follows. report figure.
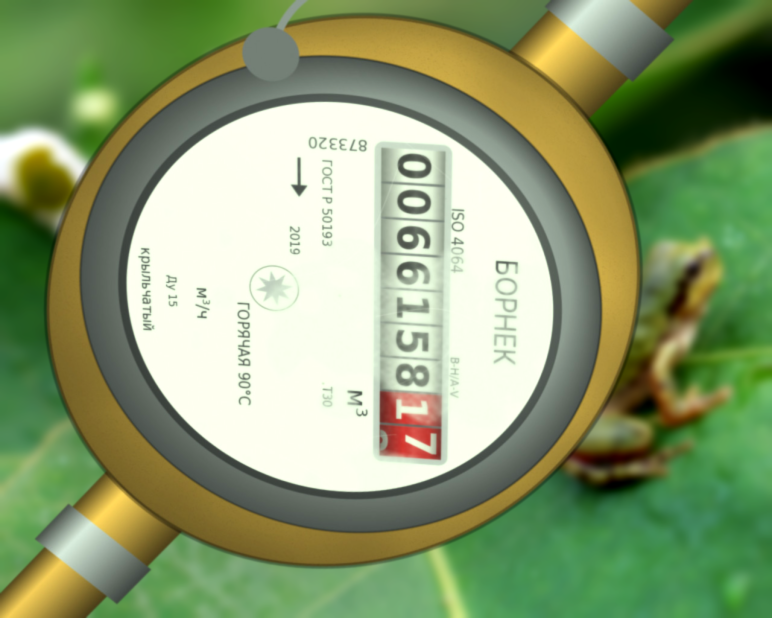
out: 66158.17 m³
